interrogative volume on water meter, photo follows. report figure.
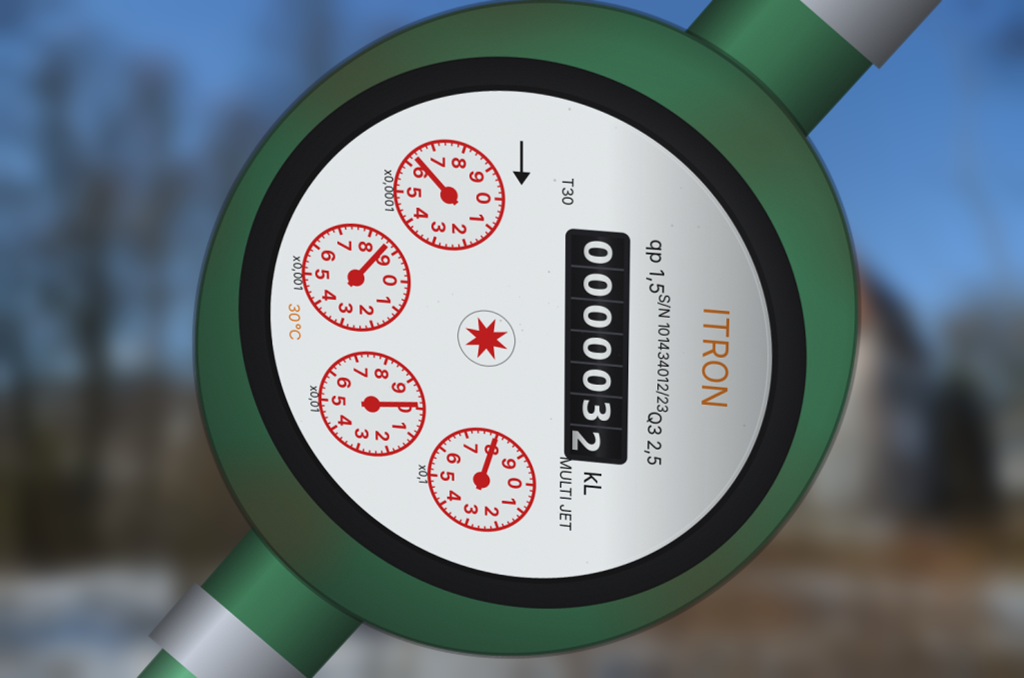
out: 31.7986 kL
